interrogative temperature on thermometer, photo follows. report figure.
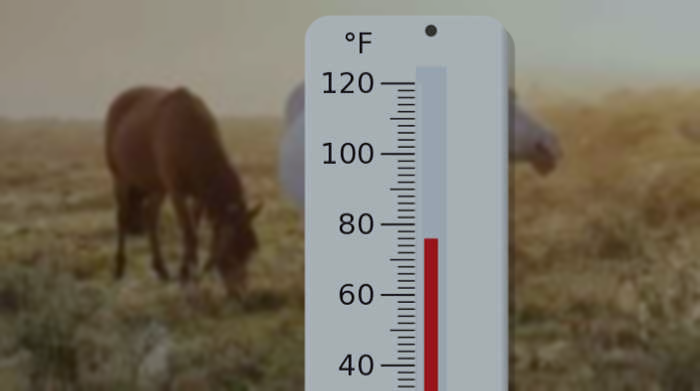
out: 76 °F
